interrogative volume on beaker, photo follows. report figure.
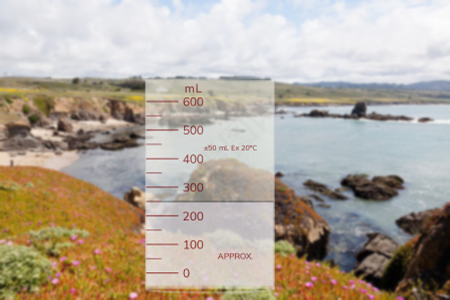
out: 250 mL
